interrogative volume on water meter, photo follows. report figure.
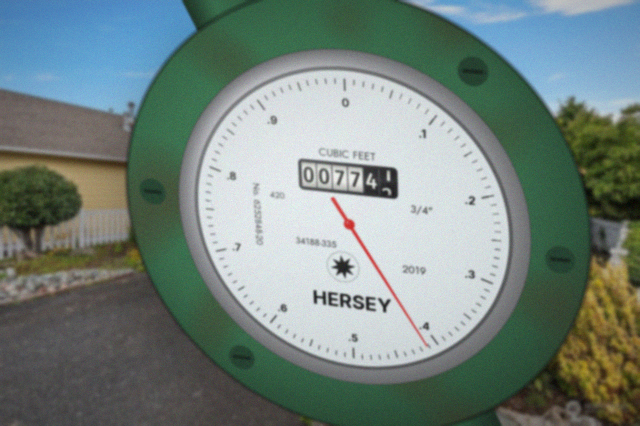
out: 7741.41 ft³
